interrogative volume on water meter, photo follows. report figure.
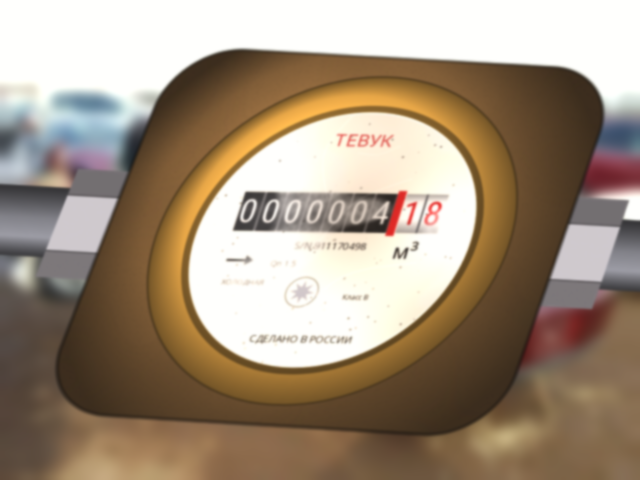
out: 4.18 m³
